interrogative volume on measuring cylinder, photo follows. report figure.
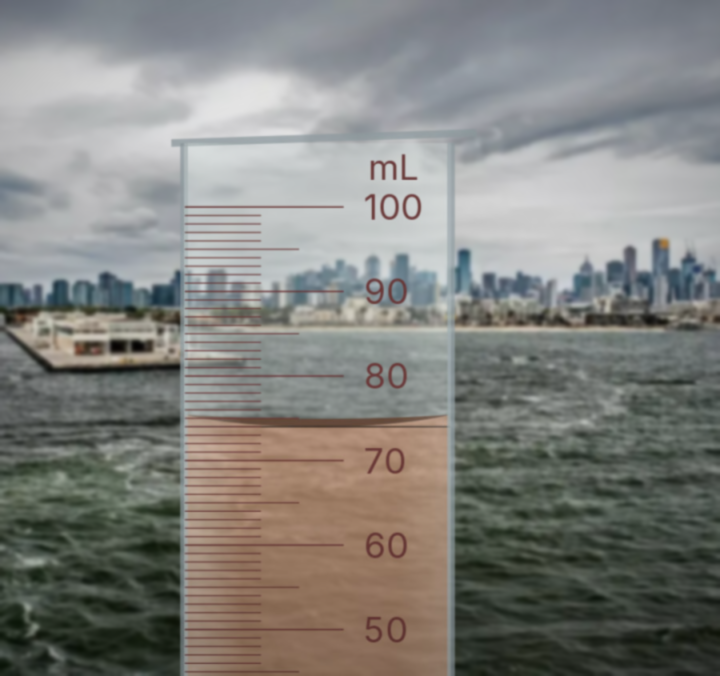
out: 74 mL
